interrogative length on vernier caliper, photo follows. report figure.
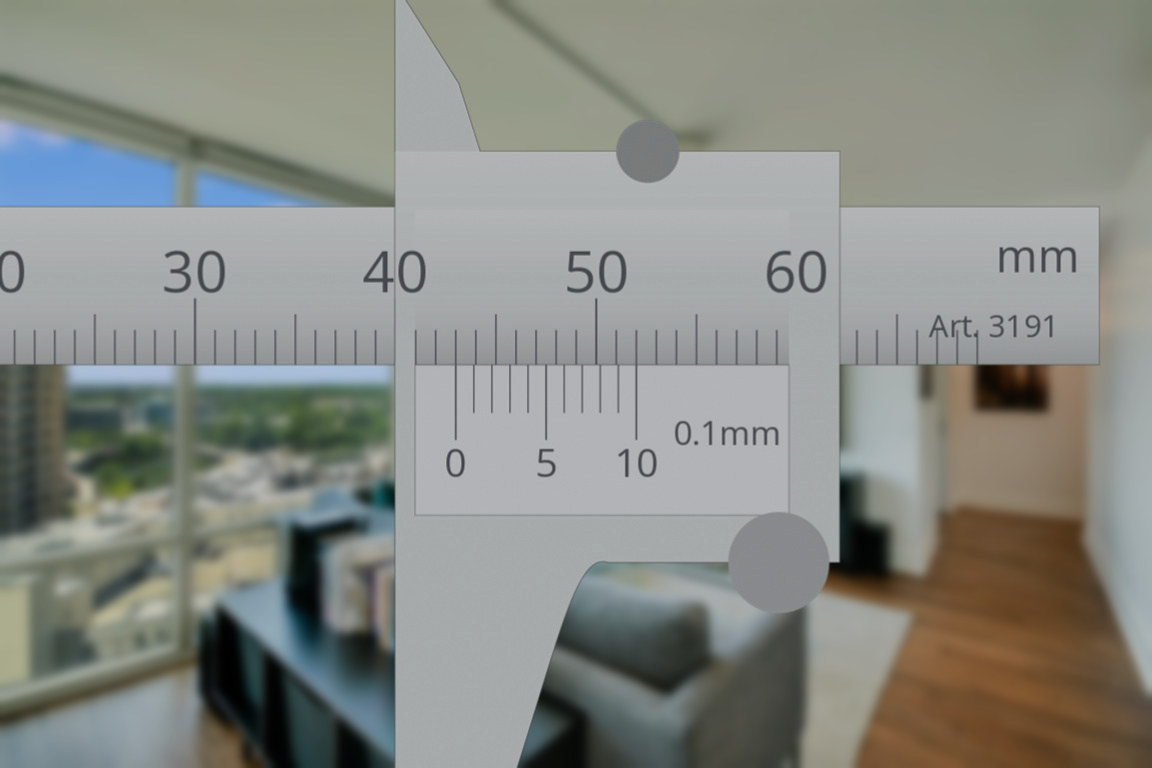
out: 43.0 mm
